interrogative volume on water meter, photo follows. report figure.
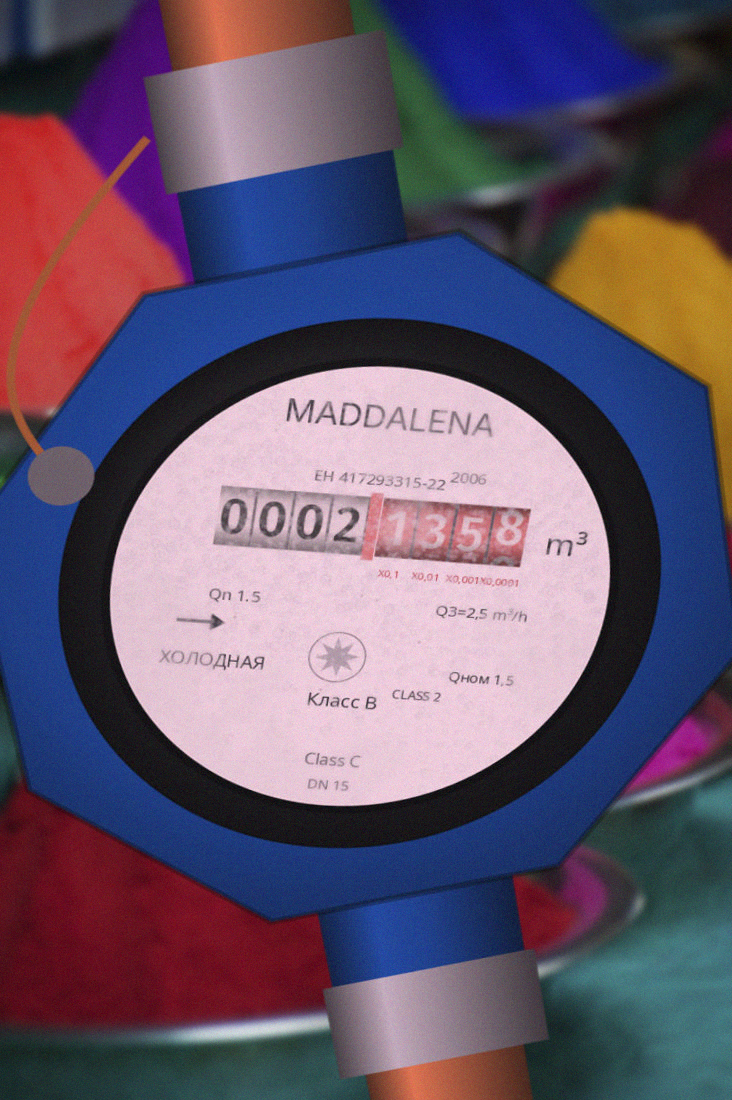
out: 2.1358 m³
